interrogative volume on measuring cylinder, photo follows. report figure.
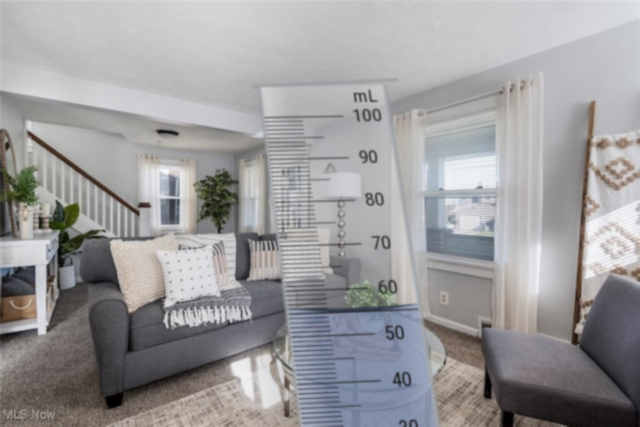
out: 55 mL
